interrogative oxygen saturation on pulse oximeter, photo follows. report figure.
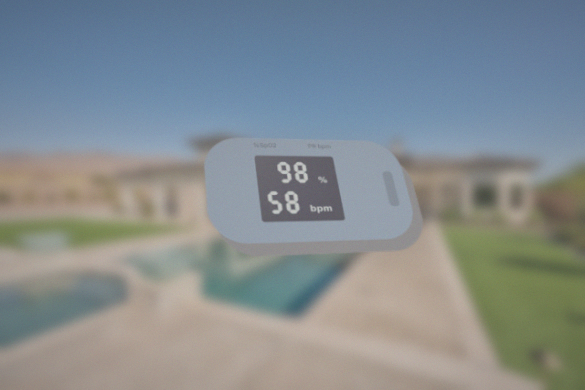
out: 98 %
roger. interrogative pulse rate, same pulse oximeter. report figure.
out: 58 bpm
